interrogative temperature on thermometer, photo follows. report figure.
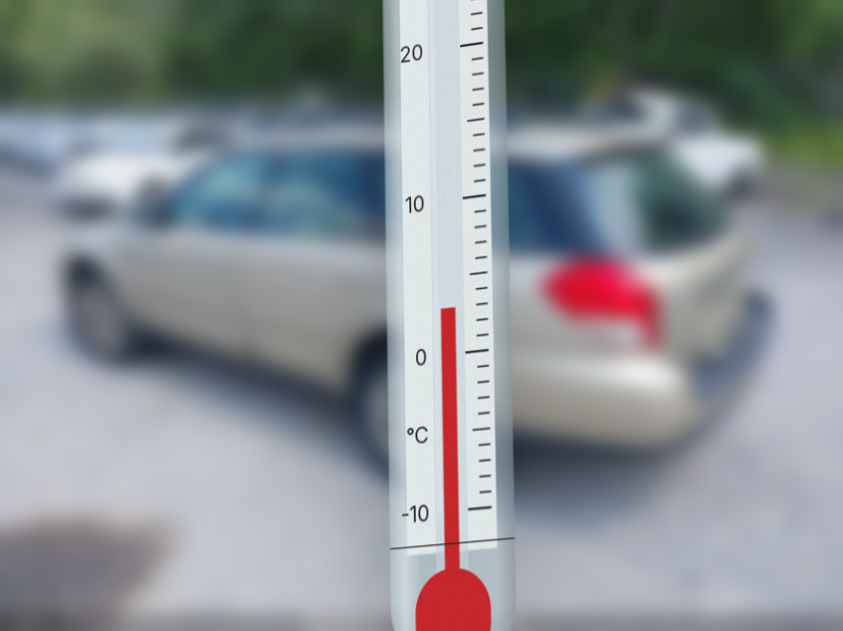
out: 3 °C
